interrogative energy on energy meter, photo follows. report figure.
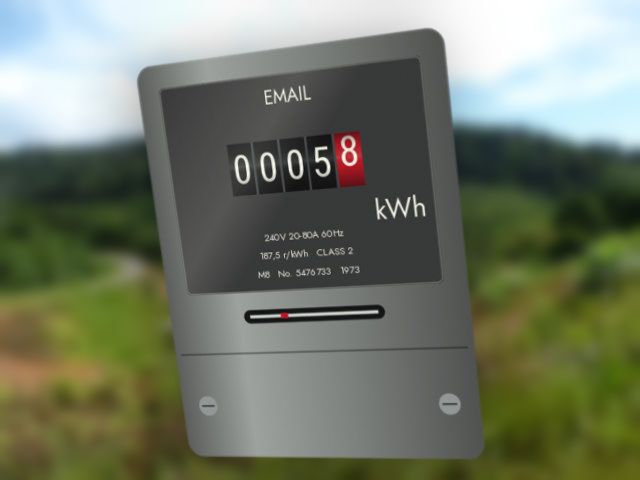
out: 5.8 kWh
